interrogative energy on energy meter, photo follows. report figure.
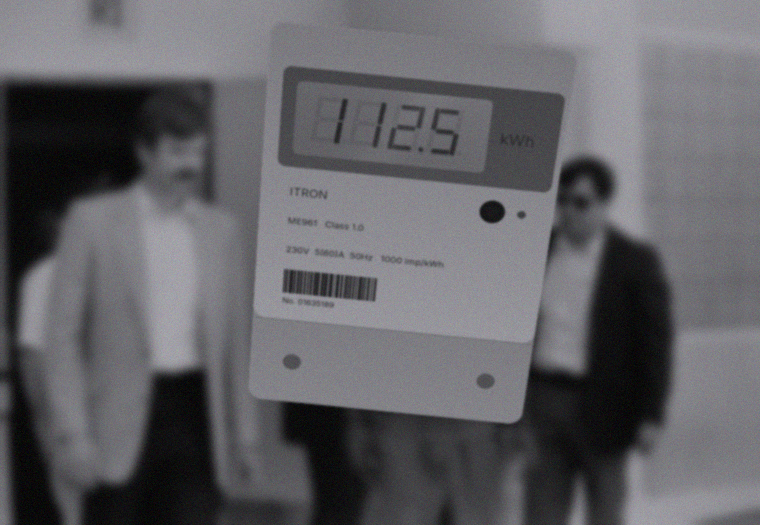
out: 112.5 kWh
